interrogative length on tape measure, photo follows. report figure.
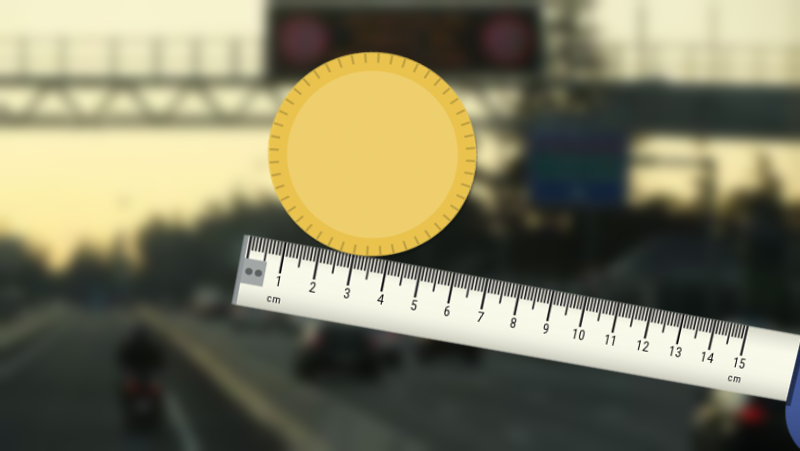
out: 6 cm
